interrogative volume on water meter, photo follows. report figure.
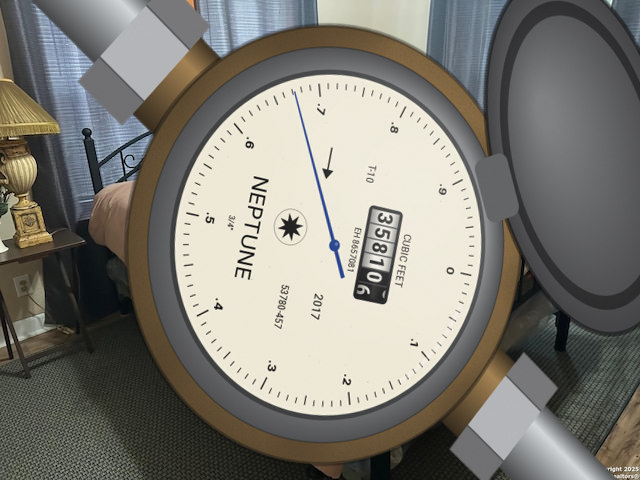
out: 358105.67 ft³
